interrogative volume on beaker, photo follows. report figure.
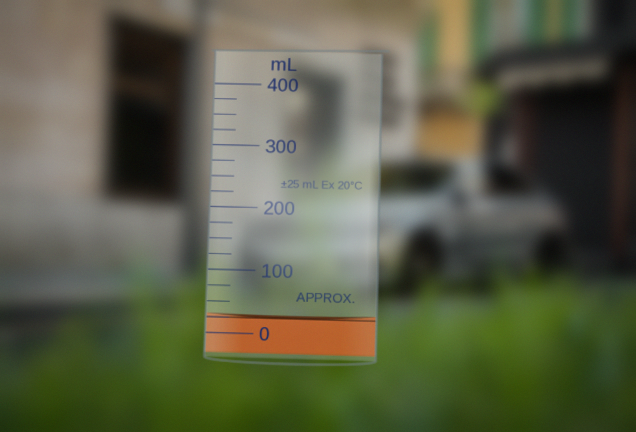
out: 25 mL
